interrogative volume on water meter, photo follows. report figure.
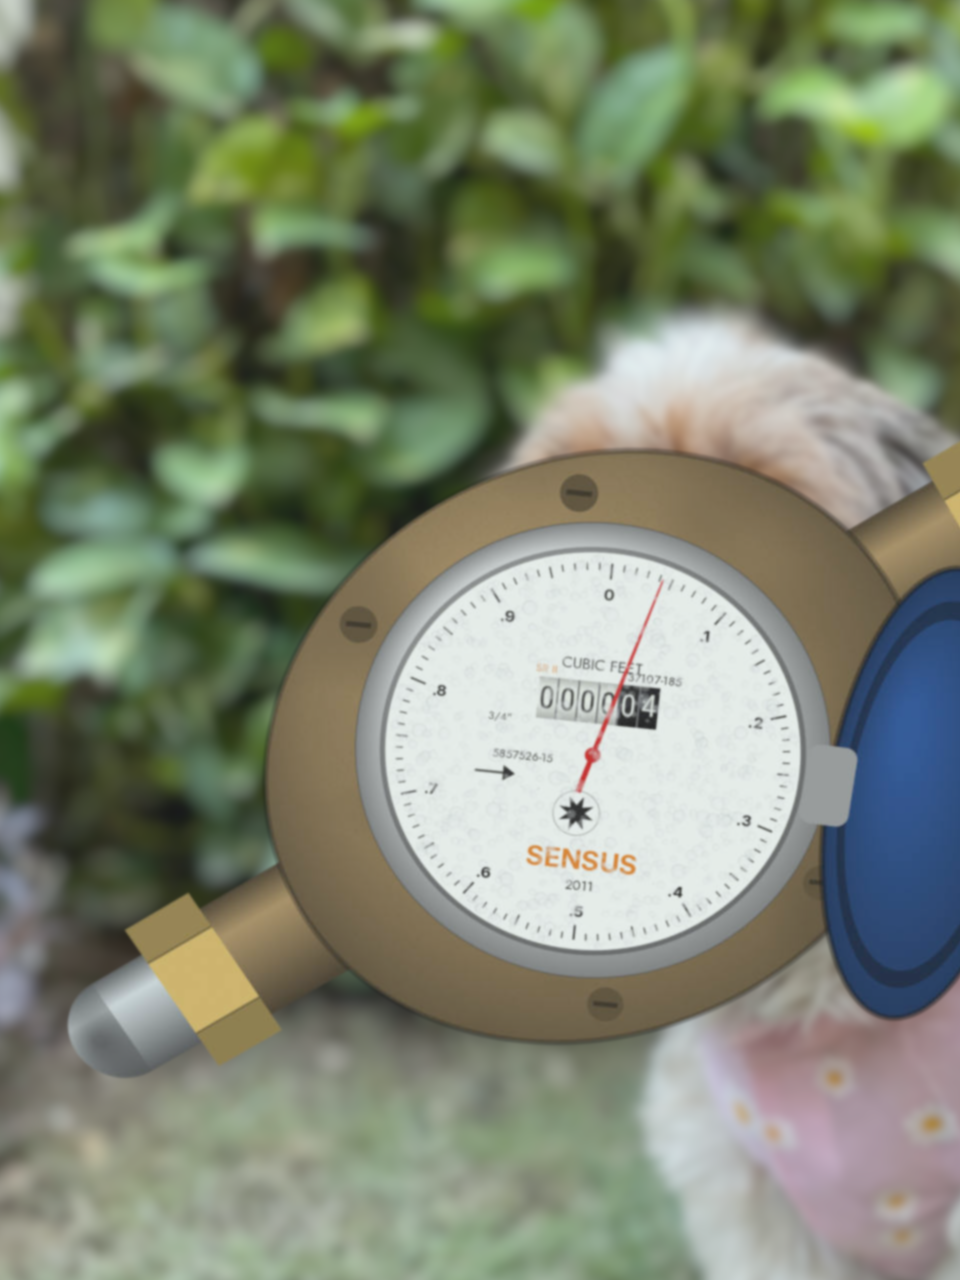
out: 4.04 ft³
